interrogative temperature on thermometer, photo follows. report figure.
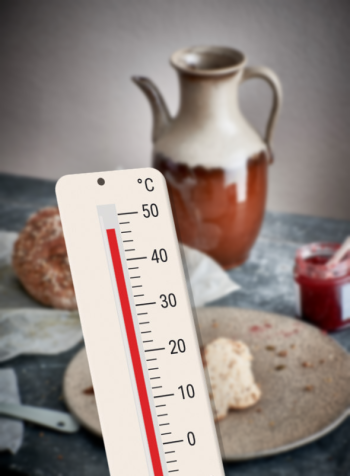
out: 47 °C
